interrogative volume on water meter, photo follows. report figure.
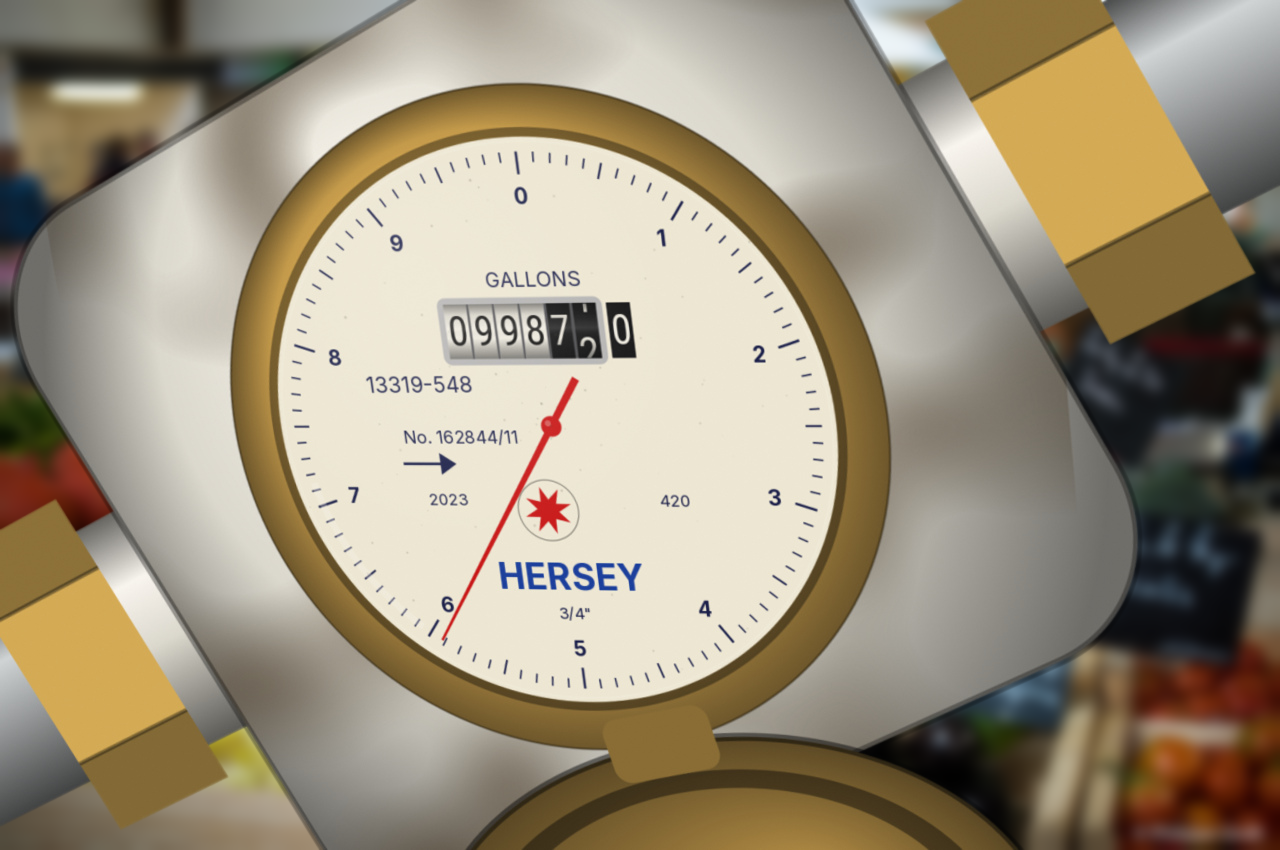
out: 998715.9 gal
